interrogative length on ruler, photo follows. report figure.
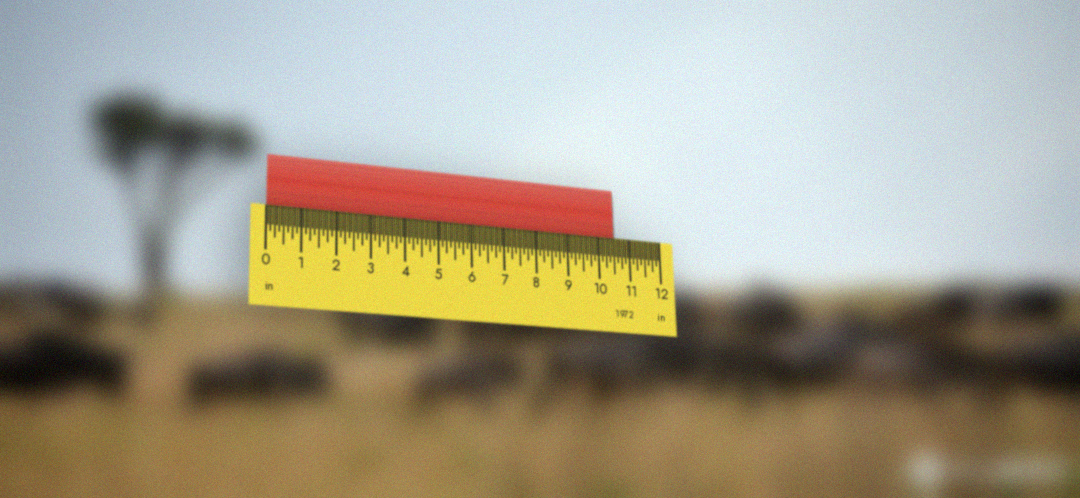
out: 10.5 in
